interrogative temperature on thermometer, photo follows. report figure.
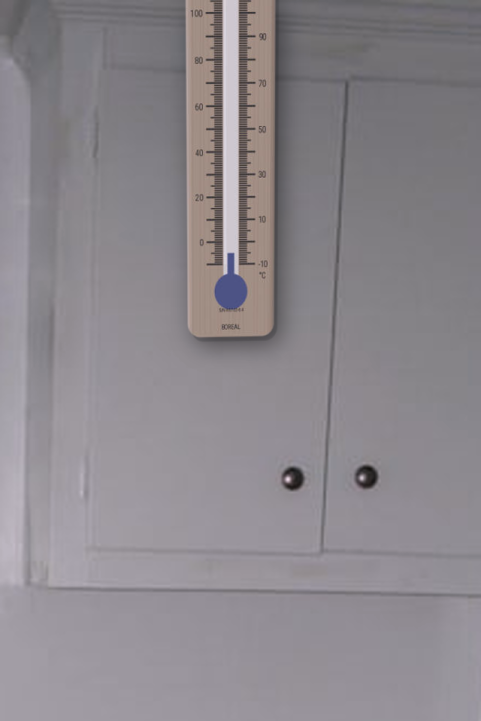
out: -5 °C
